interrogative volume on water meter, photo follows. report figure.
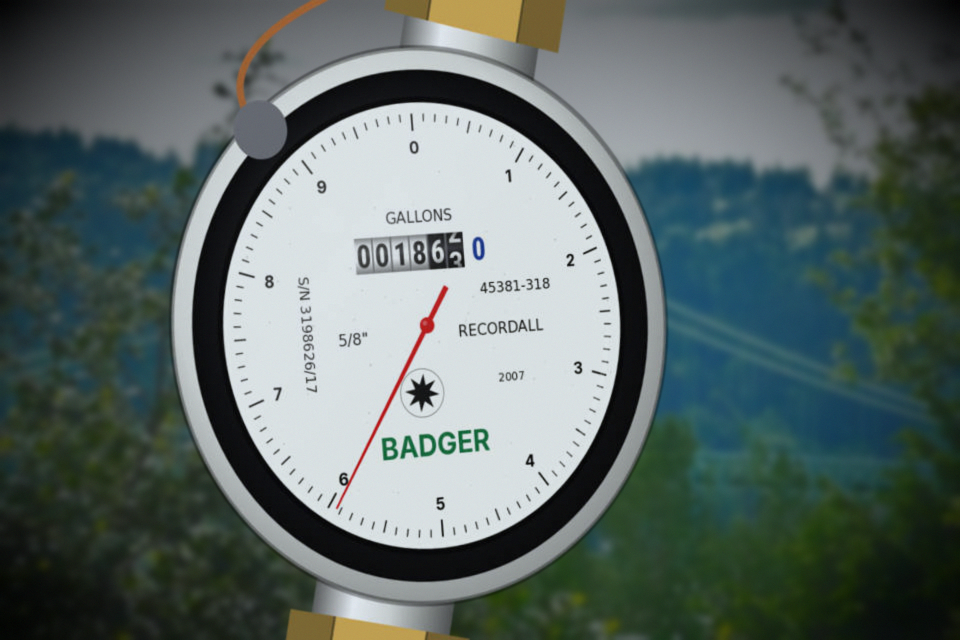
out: 18625.9 gal
